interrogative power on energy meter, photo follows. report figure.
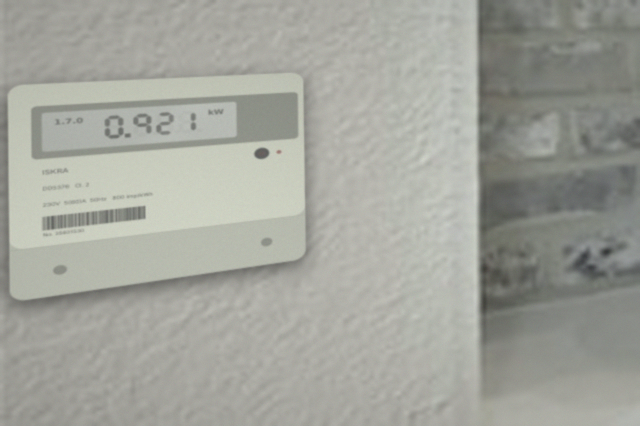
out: 0.921 kW
